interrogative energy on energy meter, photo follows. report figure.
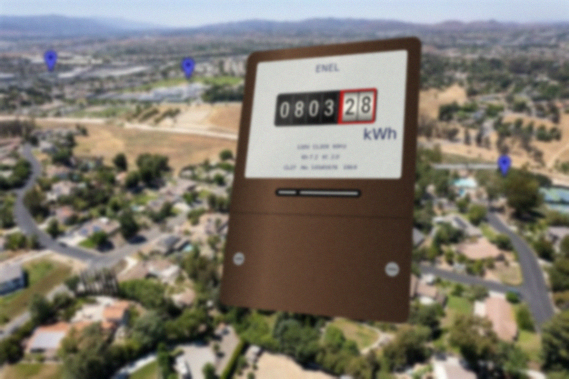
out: 803.28 kWh
